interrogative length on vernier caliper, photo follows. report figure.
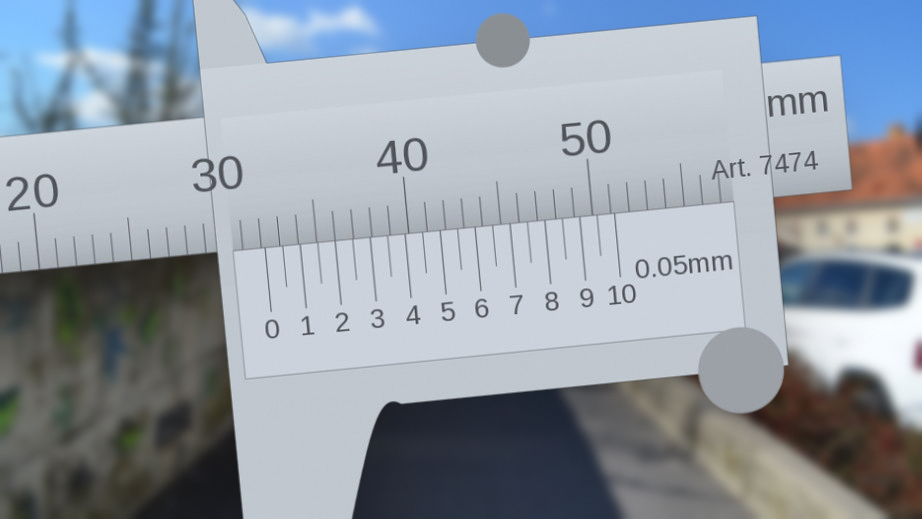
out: 32.2 mm
